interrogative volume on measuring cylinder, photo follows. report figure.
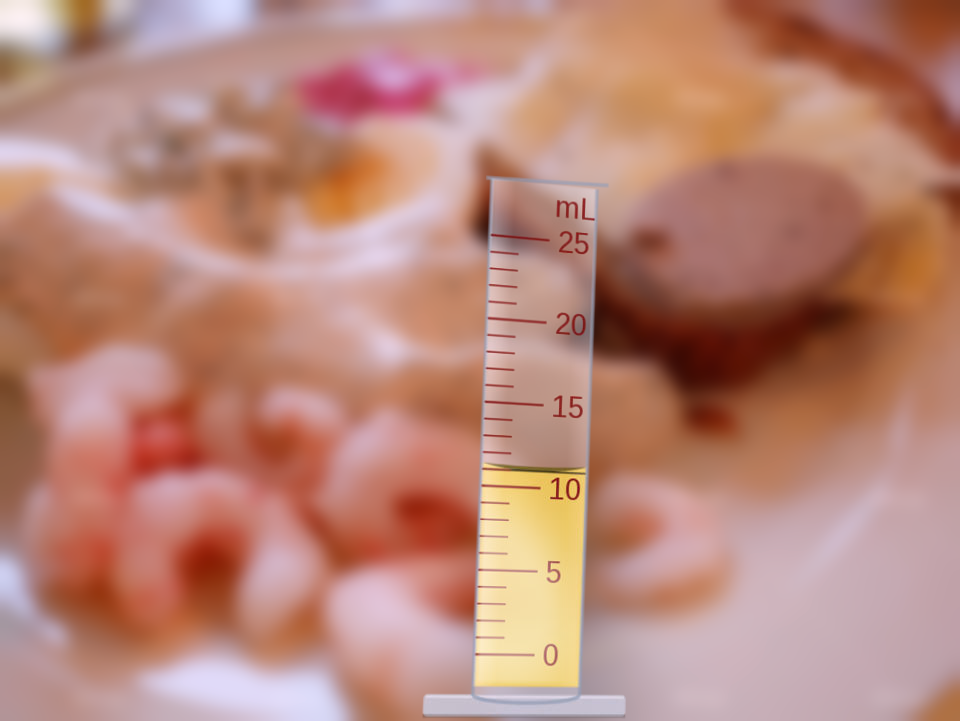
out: 11 mL
